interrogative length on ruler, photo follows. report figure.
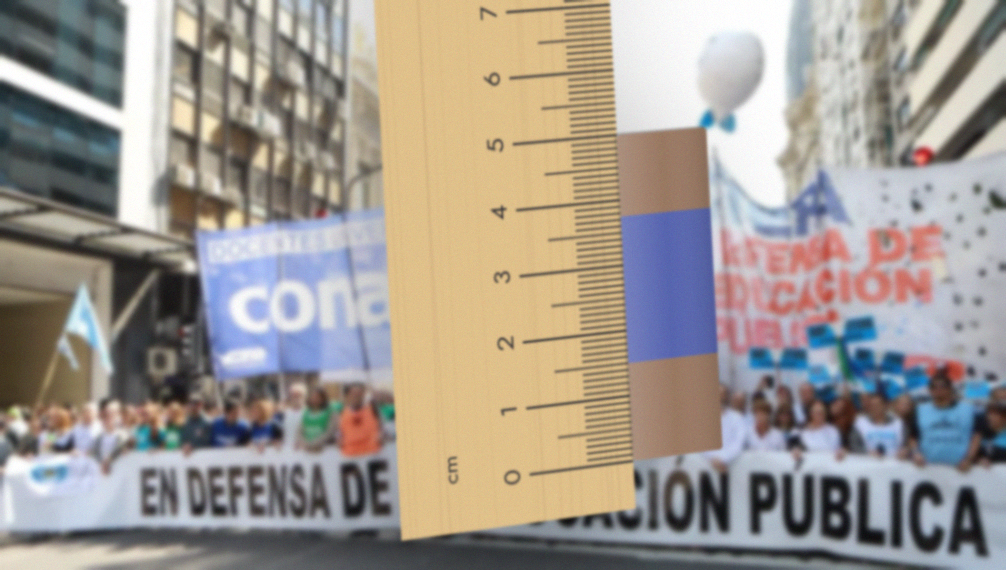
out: 5 cm
